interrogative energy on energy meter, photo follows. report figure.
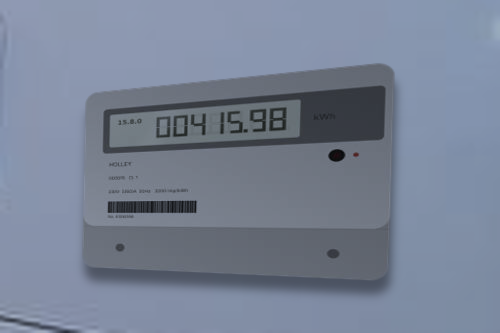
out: 415.98 kWh
